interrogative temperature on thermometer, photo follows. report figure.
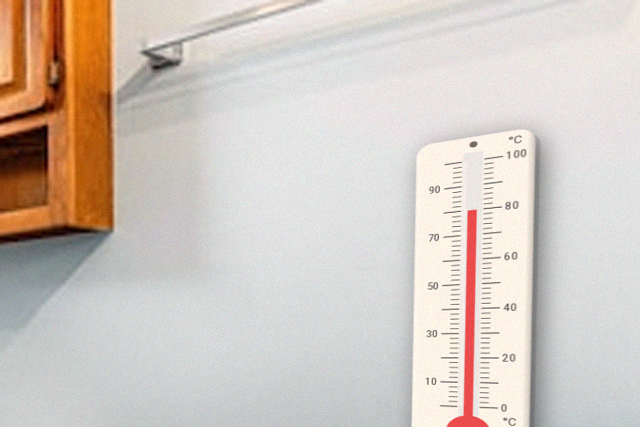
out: 80 °C
